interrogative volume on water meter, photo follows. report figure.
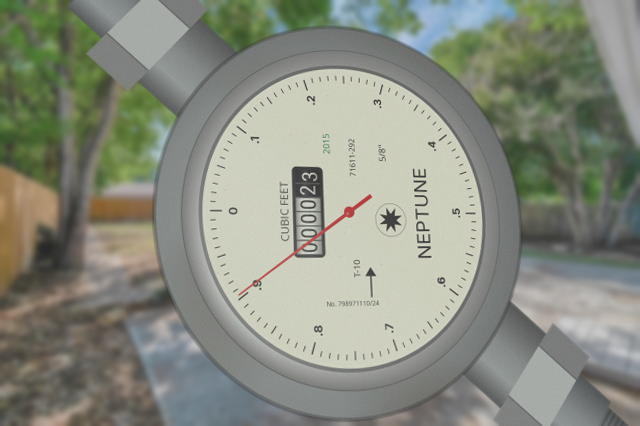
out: 22.90 ft³
